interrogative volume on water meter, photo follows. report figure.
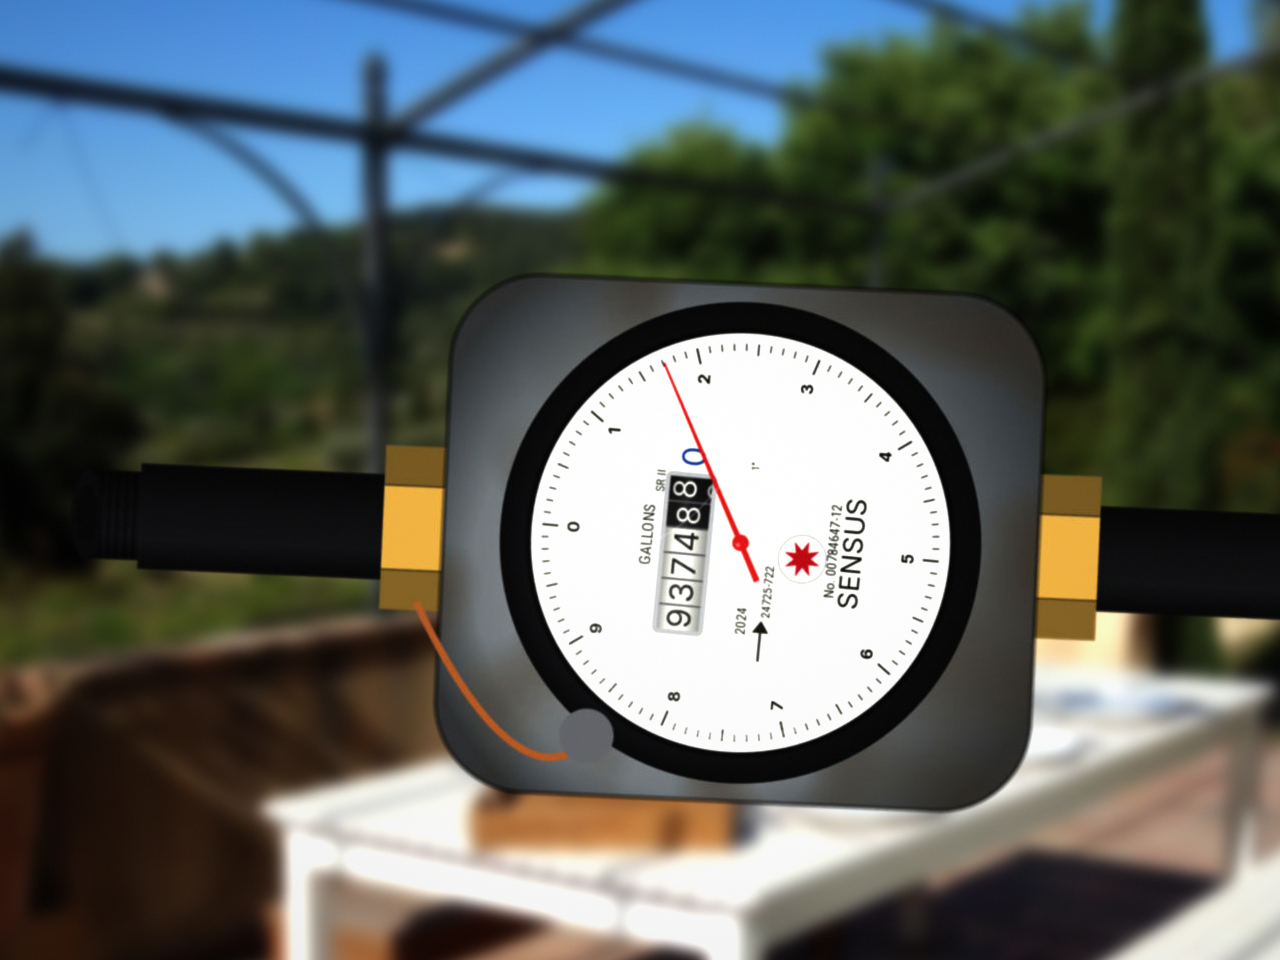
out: 9374881.7 gal
